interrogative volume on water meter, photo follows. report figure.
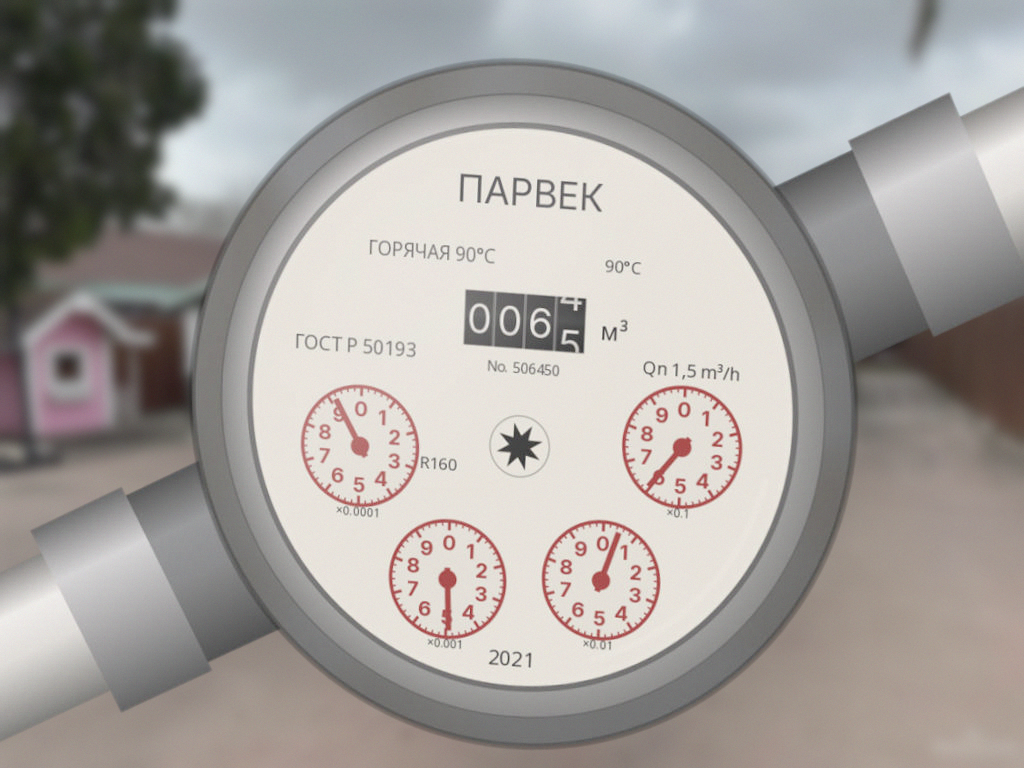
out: 64.6049 m³
